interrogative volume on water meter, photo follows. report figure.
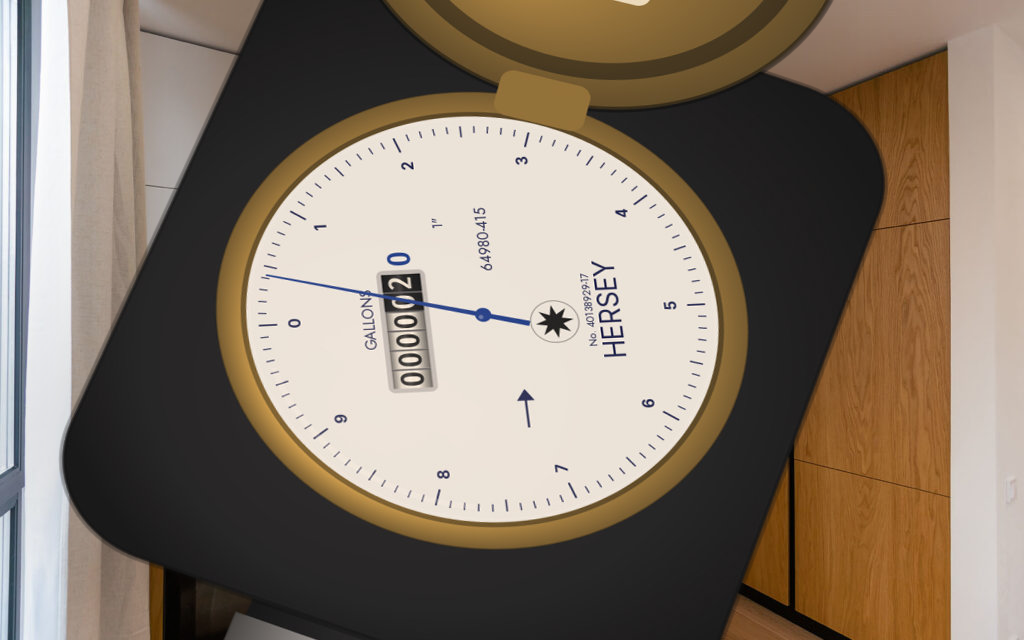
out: 20.4 gal
